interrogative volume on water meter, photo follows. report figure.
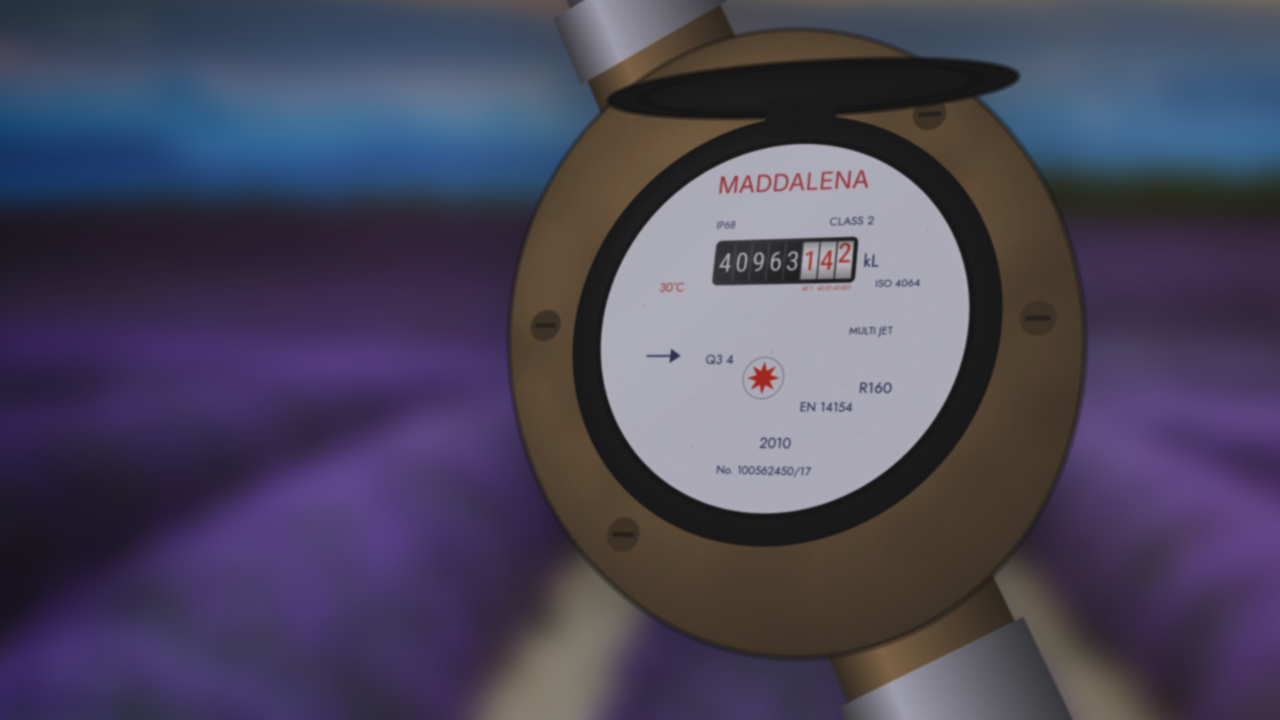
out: 40963.142 kL
